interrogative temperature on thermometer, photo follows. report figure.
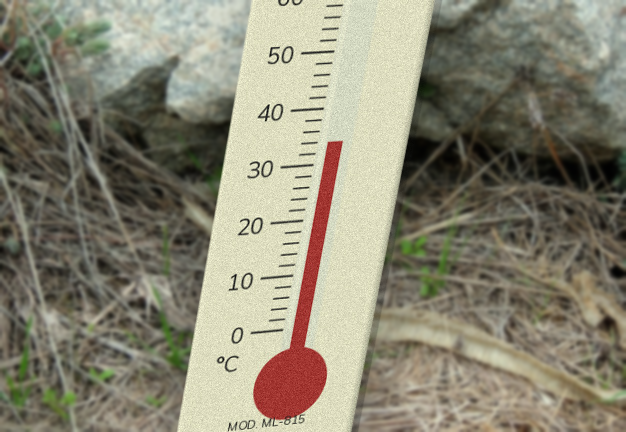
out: 34 °C
